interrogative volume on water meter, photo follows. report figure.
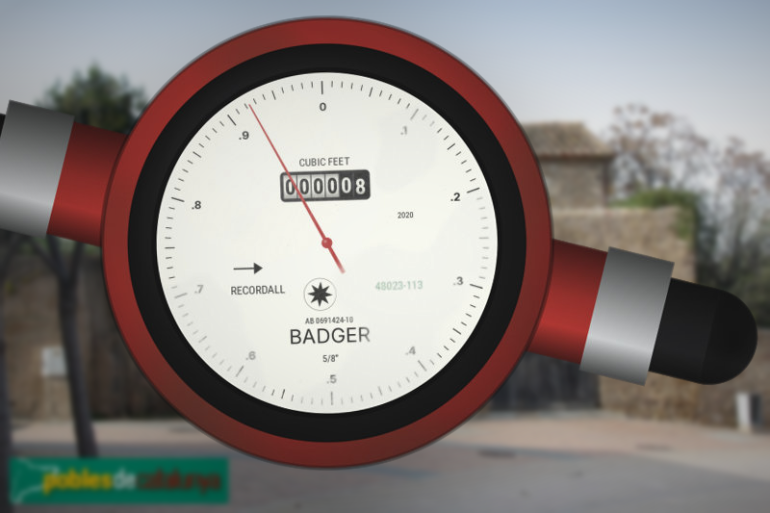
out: 7.92 ft³
